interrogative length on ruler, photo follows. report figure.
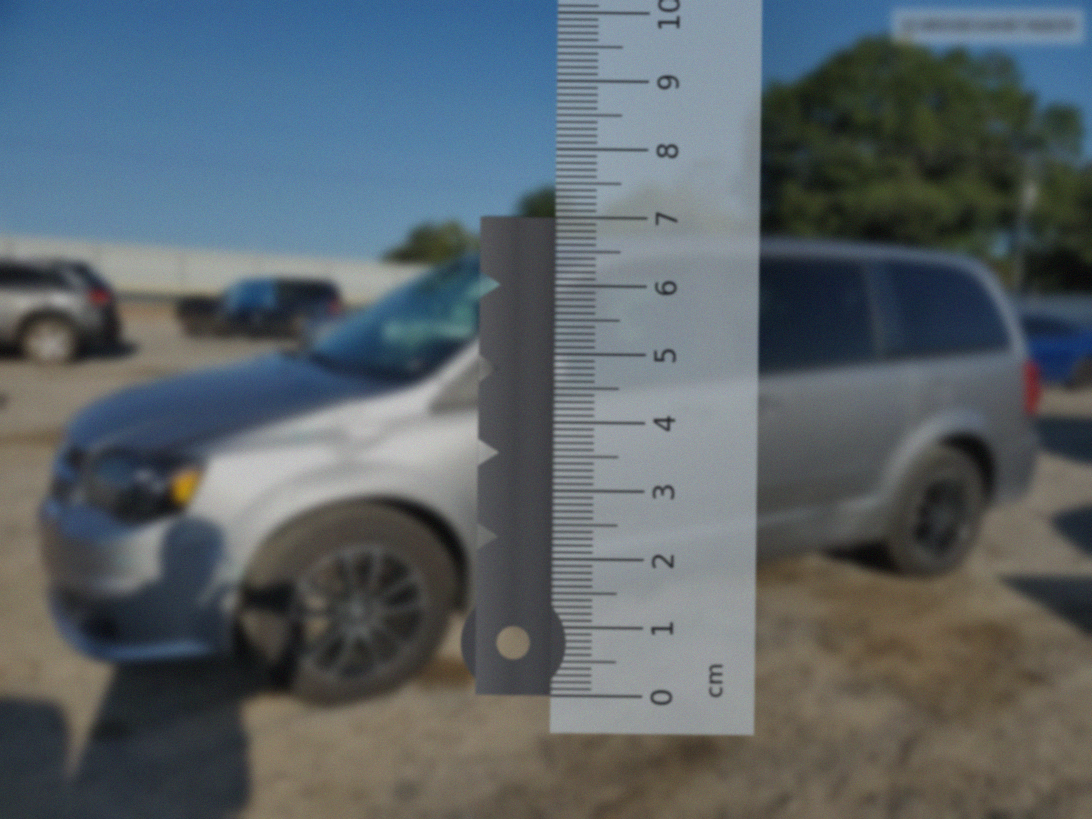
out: 7 cm
